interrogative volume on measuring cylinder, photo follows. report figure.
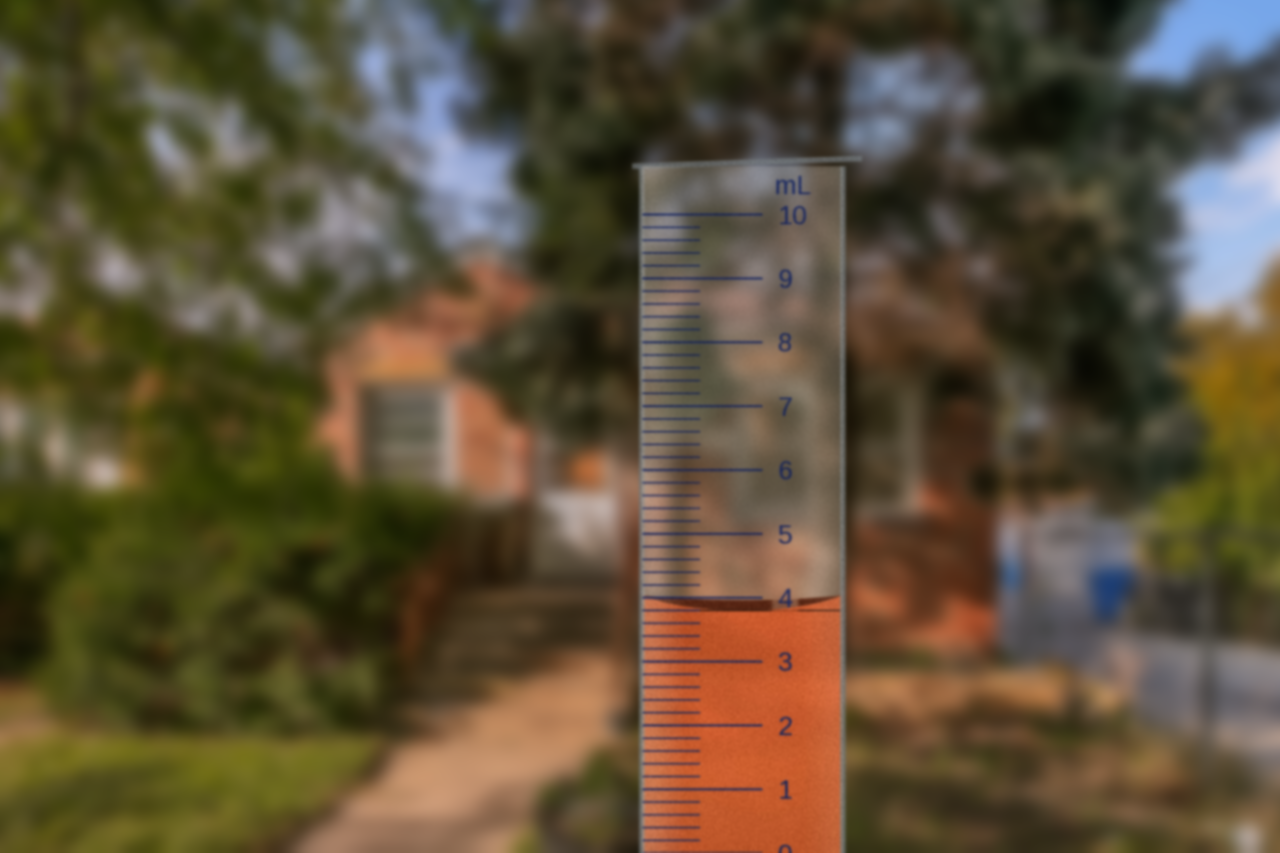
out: 3.8 mL
